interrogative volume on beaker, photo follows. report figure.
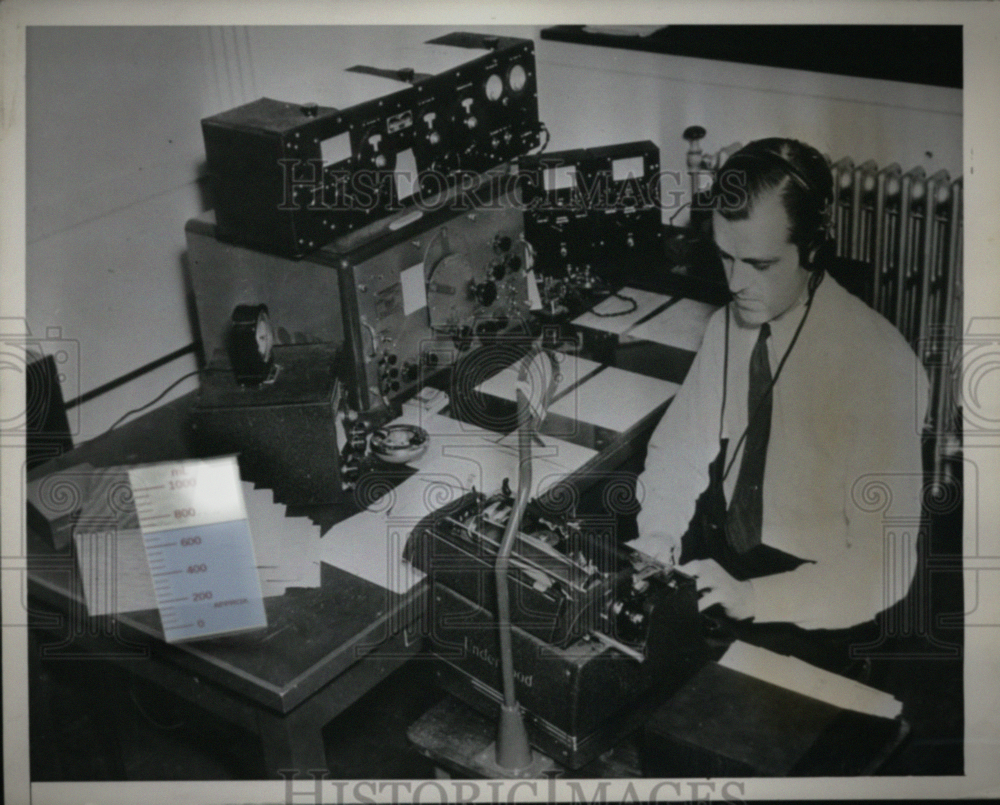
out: 700 mL
